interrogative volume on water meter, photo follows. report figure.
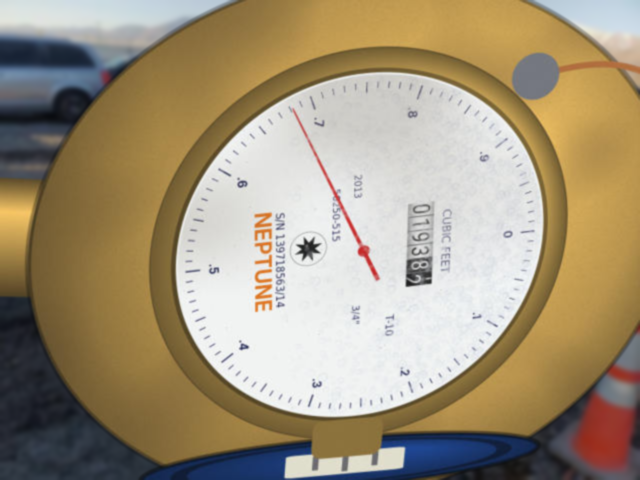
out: 19381.68 ft³
